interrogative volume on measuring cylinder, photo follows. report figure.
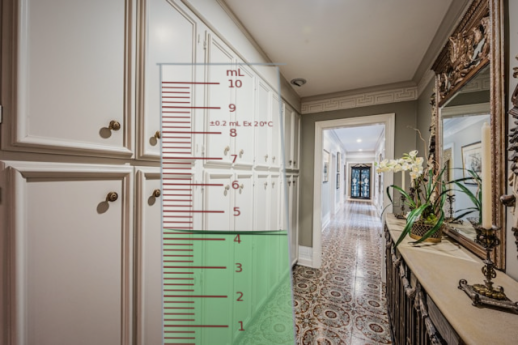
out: 4.2 mL
